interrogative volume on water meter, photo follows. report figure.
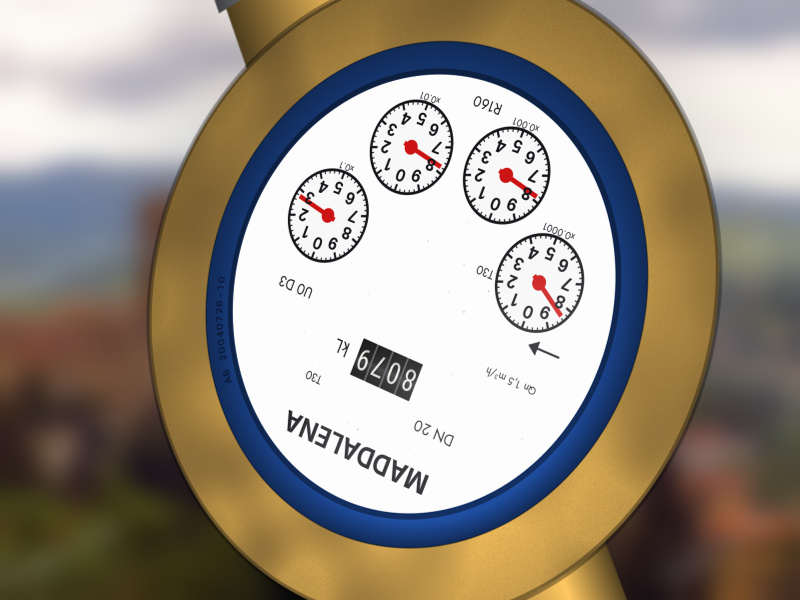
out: 8079.2778 kL
